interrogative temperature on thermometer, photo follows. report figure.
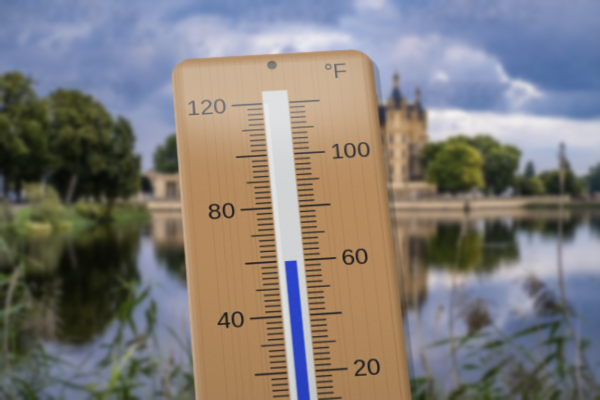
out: 60 °F
